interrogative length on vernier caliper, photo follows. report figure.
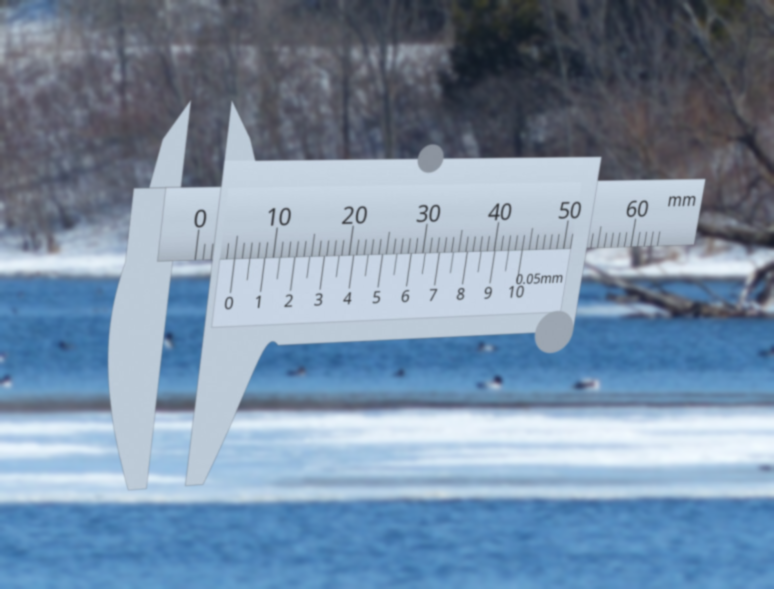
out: 5.0 mm
